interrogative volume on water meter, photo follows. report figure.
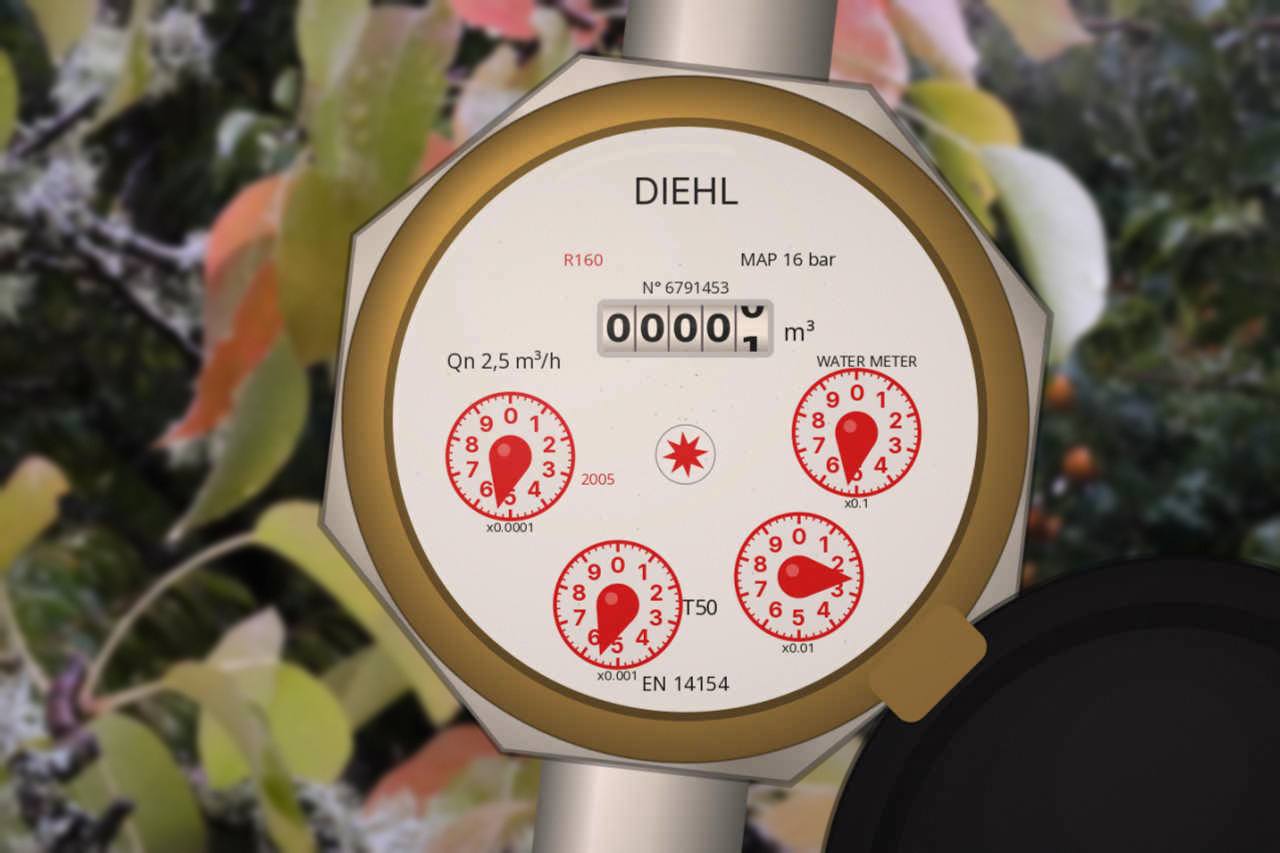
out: 0.5255 m³
